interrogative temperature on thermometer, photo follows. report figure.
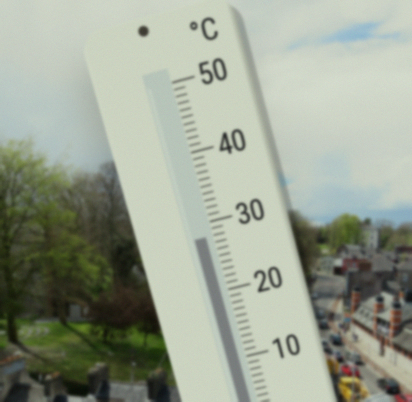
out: 28 °C
